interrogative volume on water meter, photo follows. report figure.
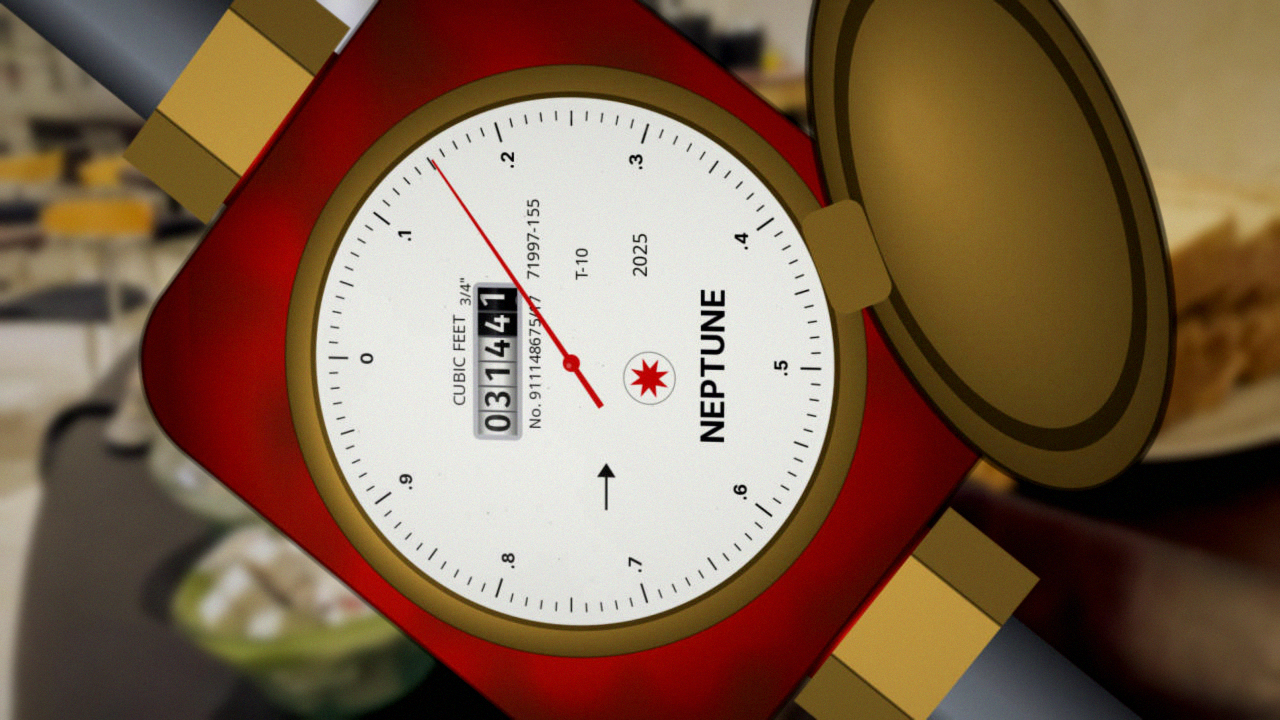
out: 31441.15 ft³
